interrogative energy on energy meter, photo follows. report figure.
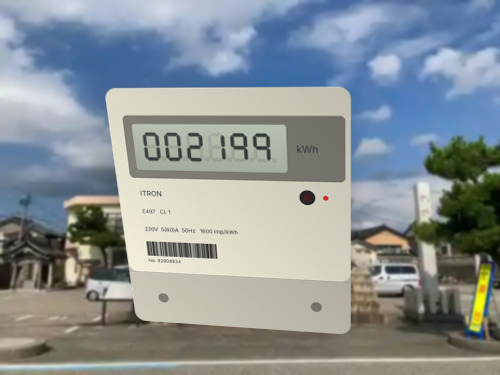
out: 2199 kWh
